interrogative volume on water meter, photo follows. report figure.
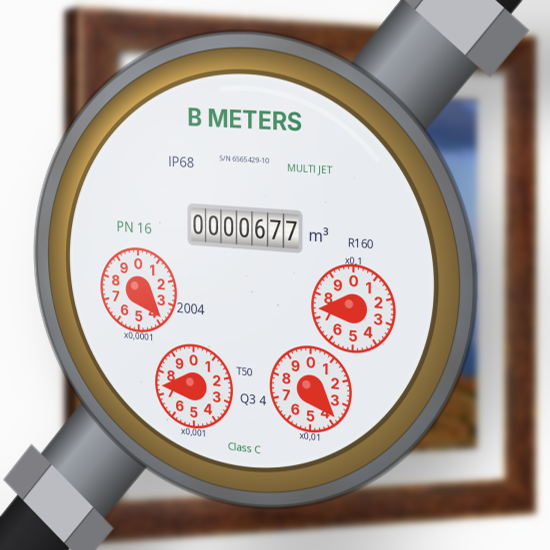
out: 677.7373 m³
